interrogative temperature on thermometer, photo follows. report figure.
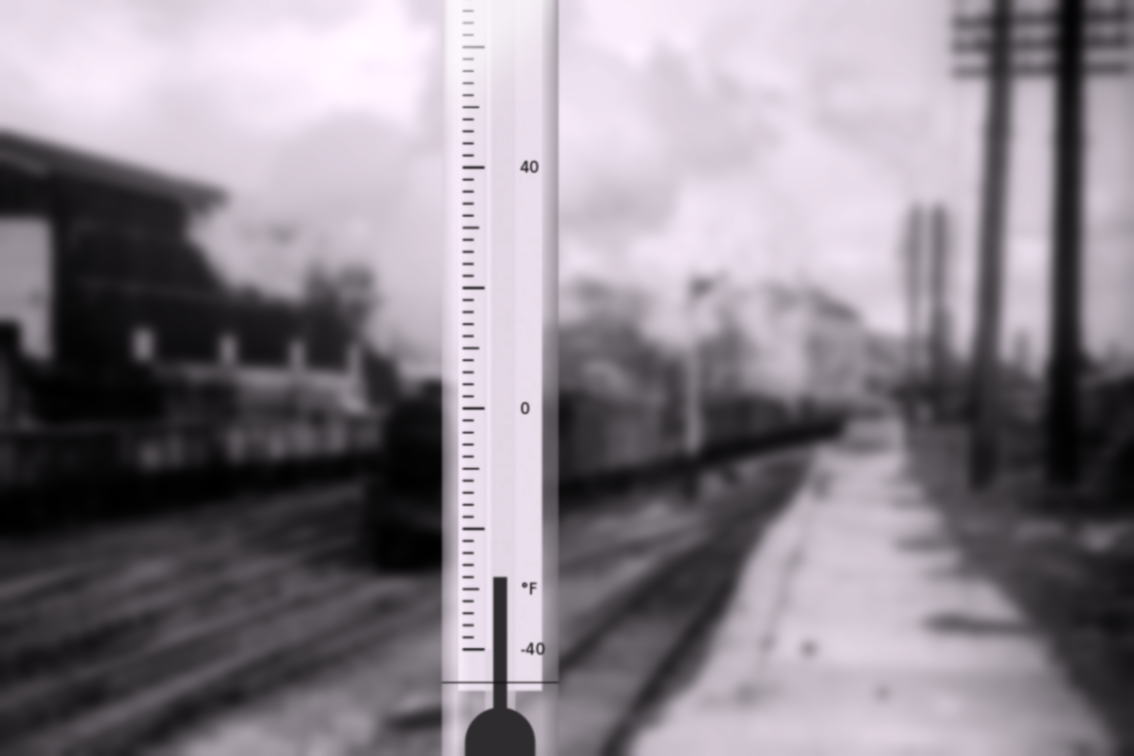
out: -28 °F
